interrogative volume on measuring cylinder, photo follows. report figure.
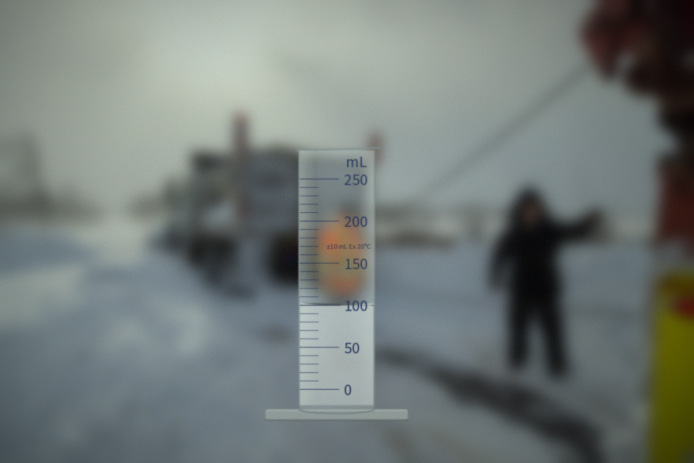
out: 100 mL
